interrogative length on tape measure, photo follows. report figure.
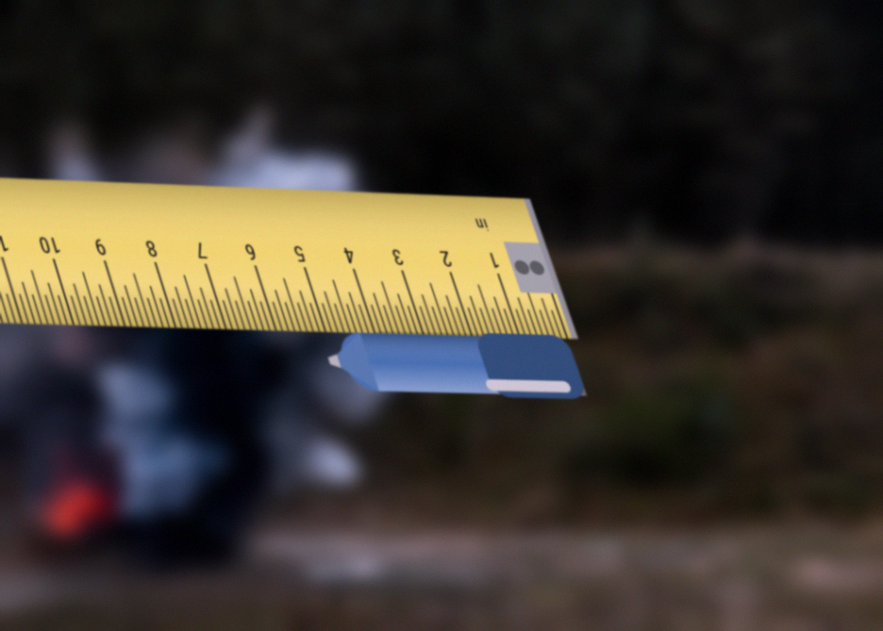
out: 5.125 in
